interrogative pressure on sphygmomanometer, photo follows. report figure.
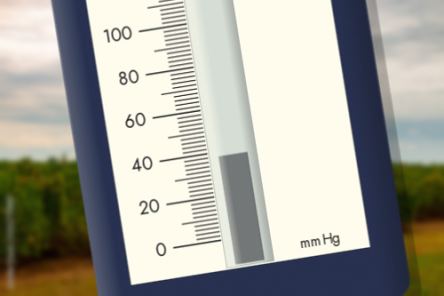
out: 38 mmHg
